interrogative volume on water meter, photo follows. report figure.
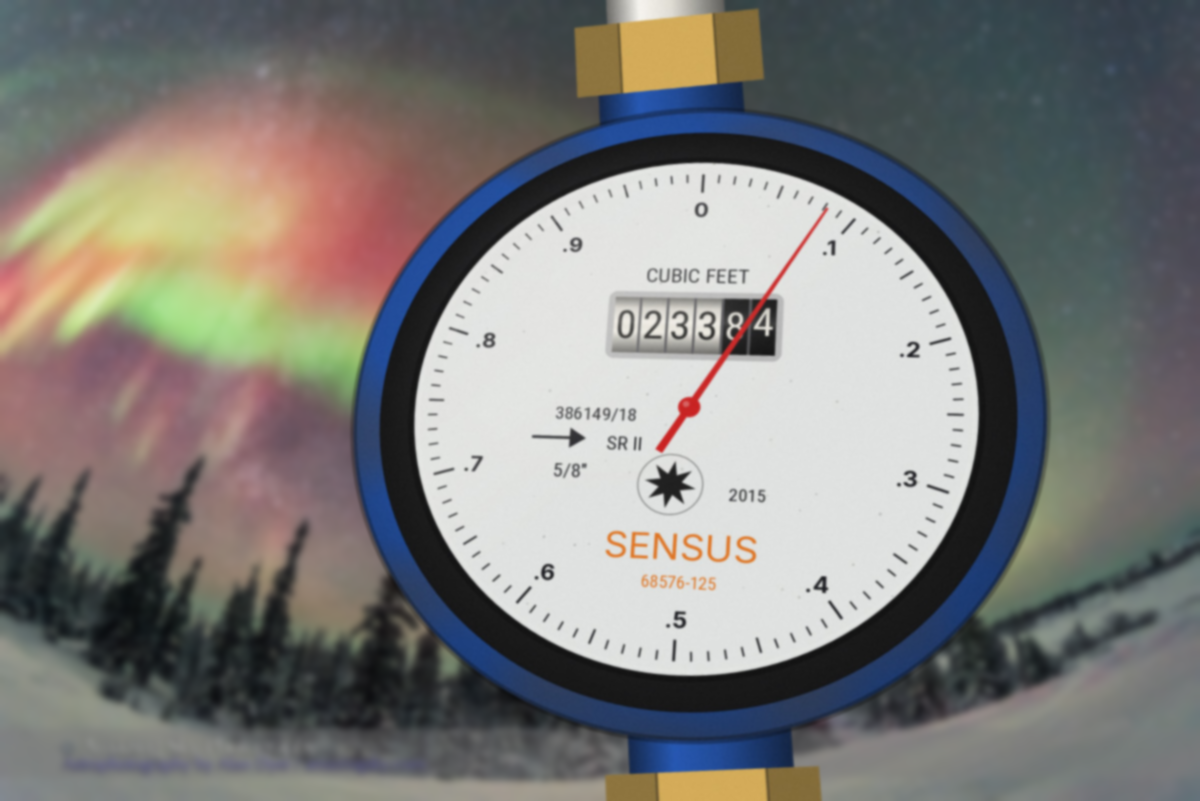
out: 23384.08 ft³
